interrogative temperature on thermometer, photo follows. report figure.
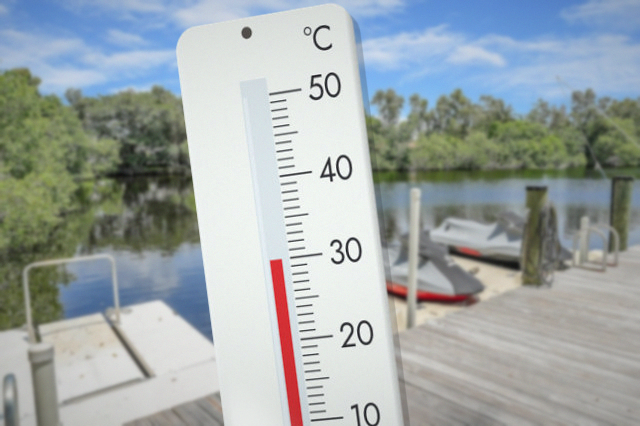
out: 30 °C
